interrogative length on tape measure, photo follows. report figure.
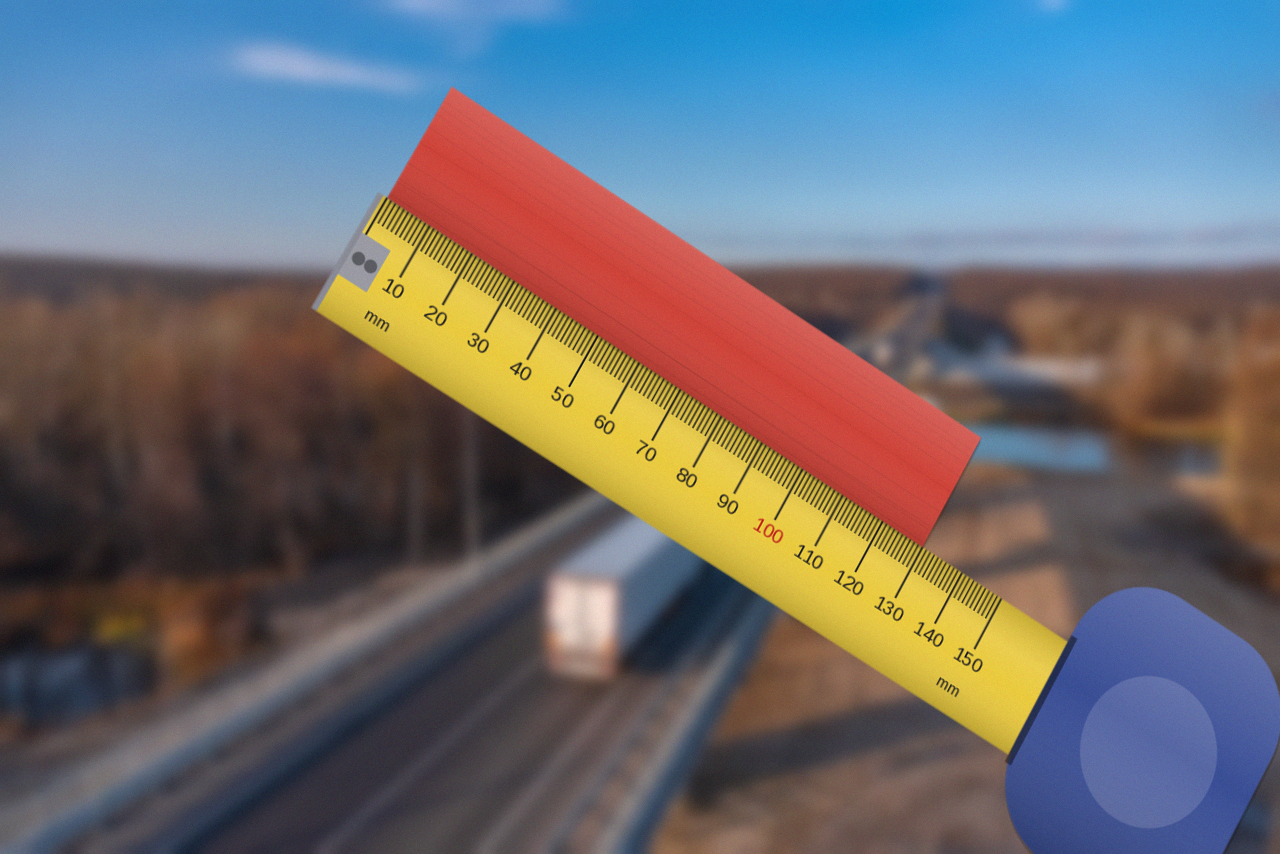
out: 130 mm
